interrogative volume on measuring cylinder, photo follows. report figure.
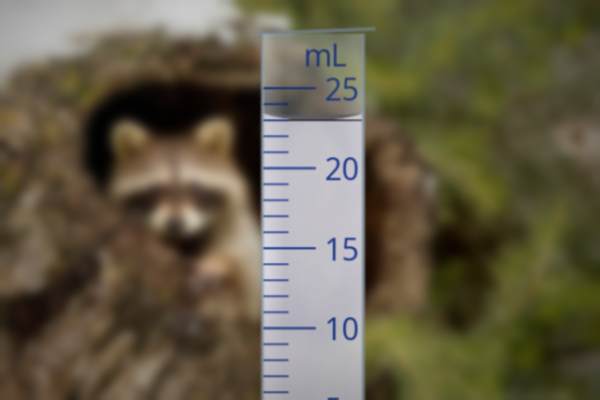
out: 23 mL
